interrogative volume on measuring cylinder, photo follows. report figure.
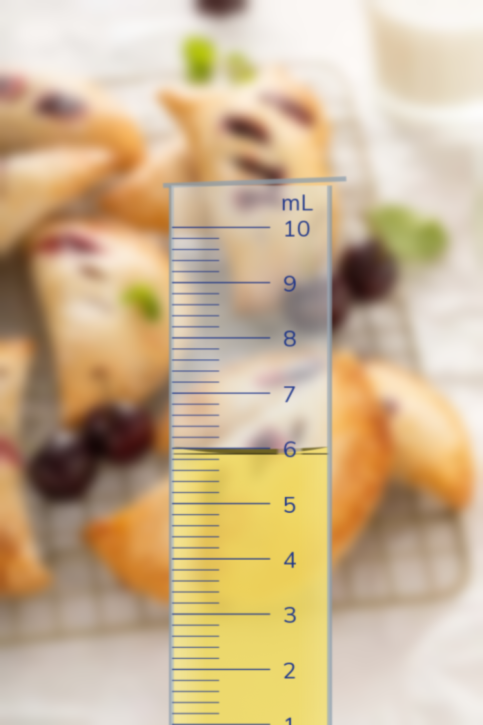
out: 5.9 mL
